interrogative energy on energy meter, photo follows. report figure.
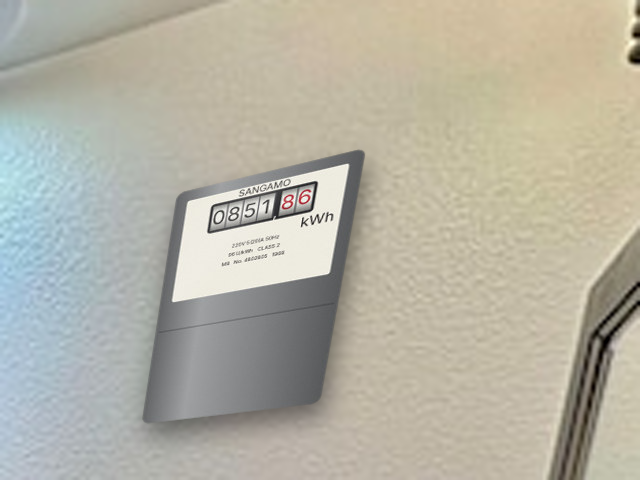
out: 851.86 kWh
